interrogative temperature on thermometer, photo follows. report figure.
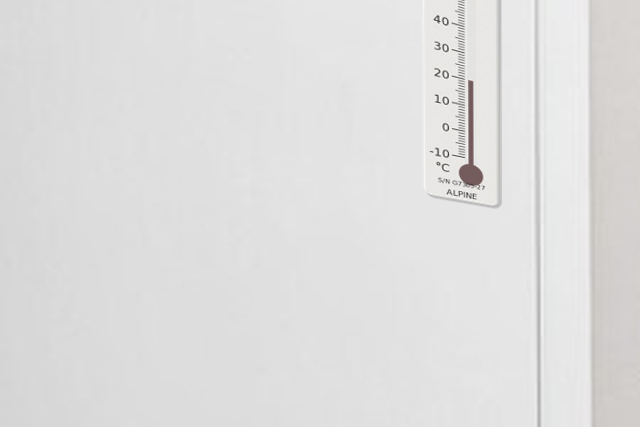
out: 20 °C
